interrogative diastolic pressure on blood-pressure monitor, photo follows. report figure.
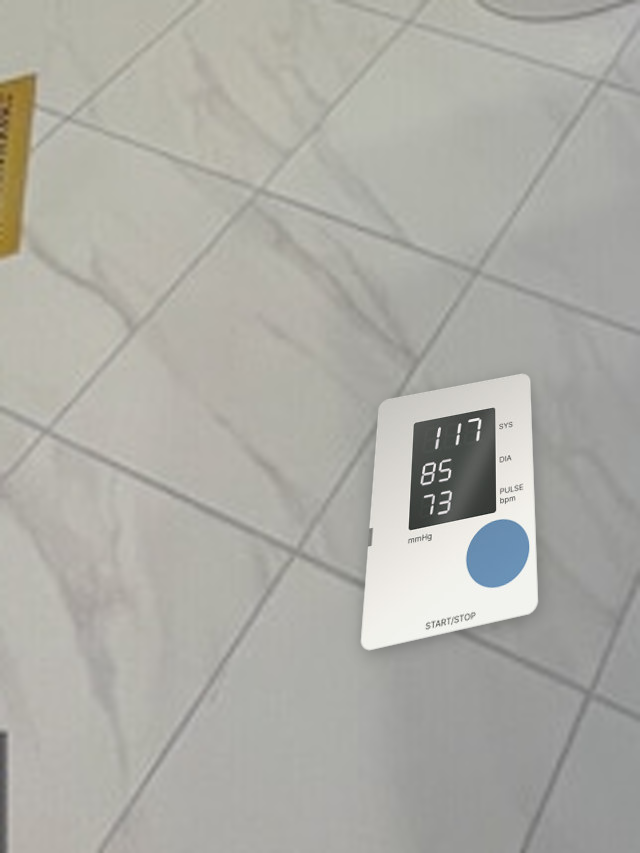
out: 85 mmHg
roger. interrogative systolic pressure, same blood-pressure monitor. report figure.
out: 117 mmHg
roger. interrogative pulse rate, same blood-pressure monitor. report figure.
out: 73 bpm
